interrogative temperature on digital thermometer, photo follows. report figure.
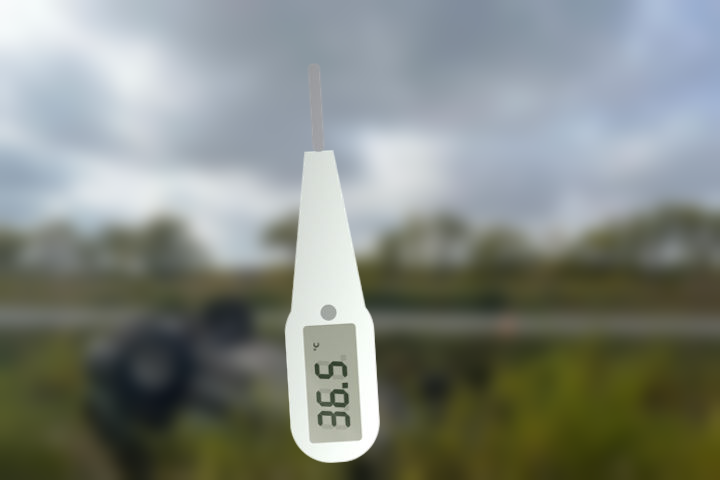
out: 36.5 °C
